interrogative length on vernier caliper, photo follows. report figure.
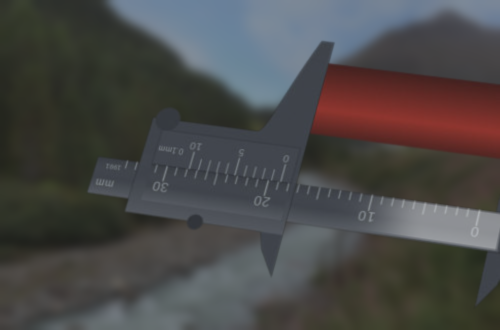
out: 18.8 mm
